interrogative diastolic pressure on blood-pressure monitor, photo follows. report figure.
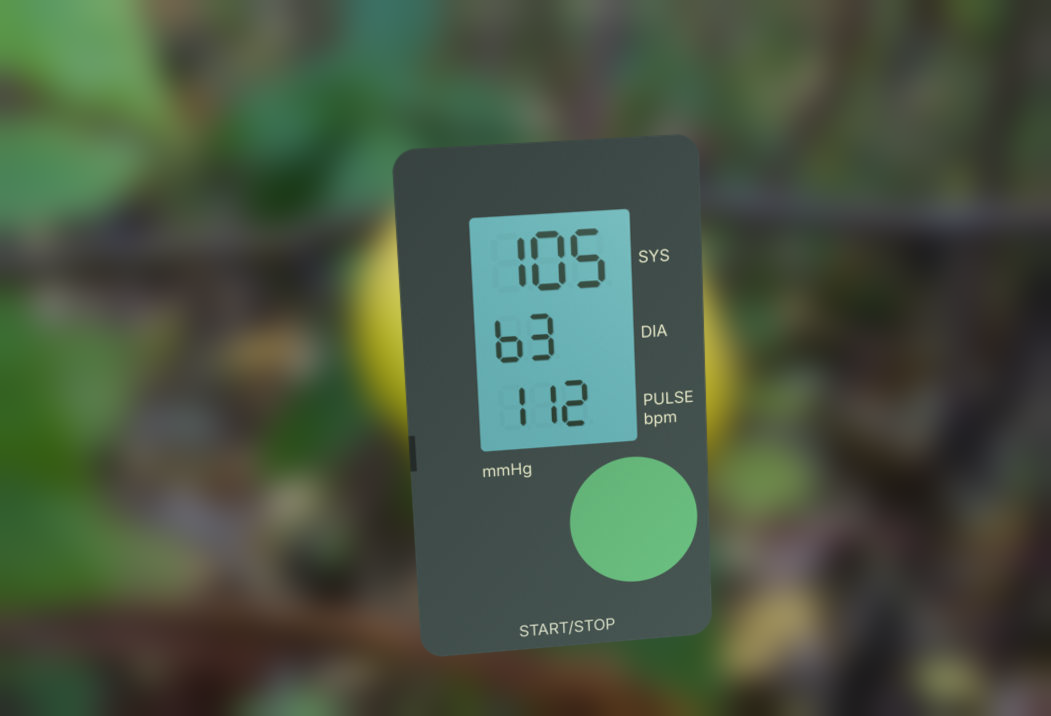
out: 63 mmHg
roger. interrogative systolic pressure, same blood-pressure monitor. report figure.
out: 105 mmHg
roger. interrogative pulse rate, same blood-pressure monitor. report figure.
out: 112 bpm
